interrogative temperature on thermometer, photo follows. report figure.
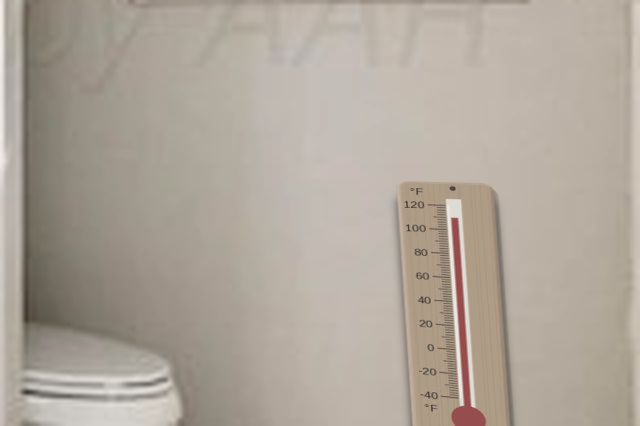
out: 110 °F
